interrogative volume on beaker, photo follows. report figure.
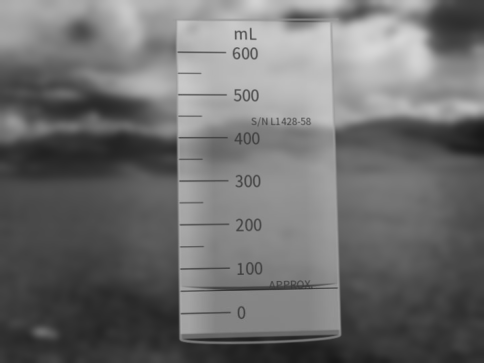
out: 50 mL
